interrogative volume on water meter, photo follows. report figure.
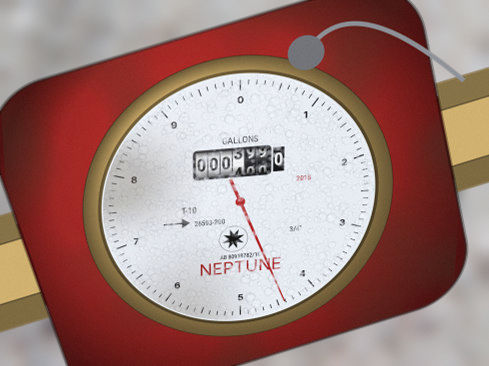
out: 3994.4 gal
